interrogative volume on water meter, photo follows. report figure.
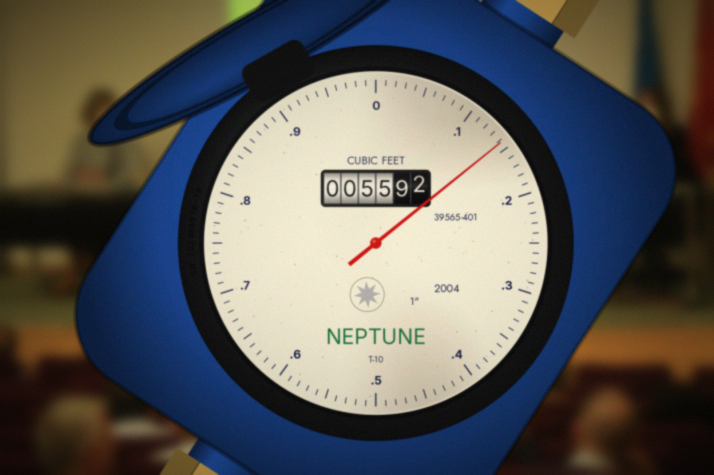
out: 5592.14 ft³
